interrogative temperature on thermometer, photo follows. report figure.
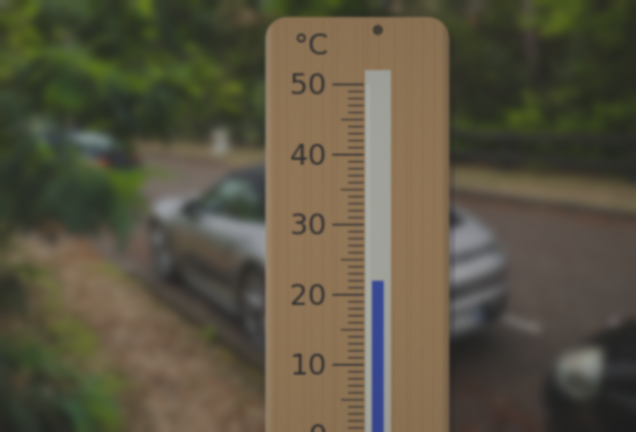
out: 22 °C
